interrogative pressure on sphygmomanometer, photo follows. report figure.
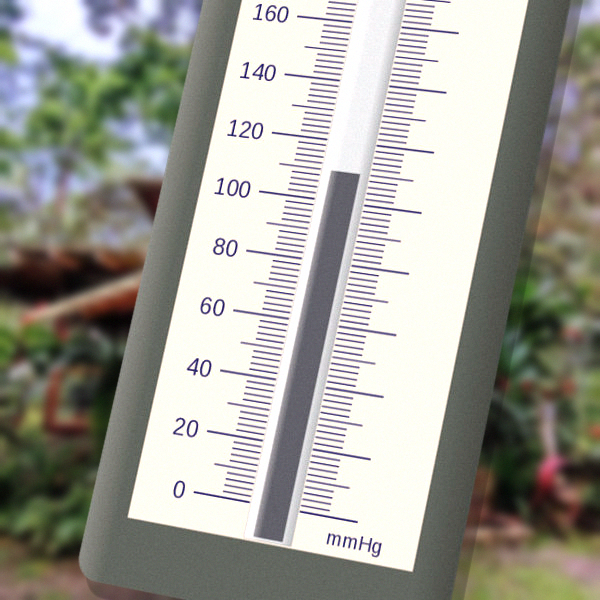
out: 110 mmHg
